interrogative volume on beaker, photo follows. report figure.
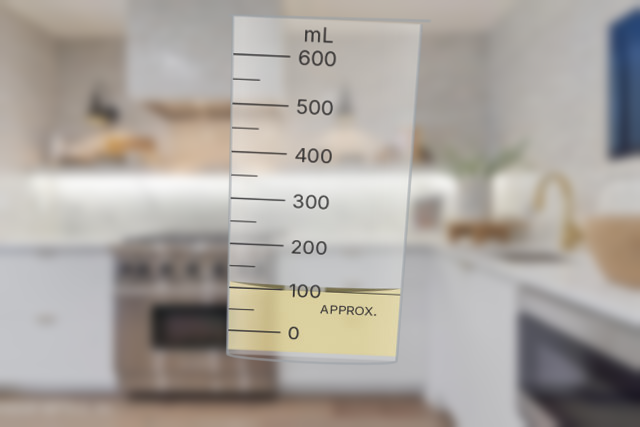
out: 100 mL
